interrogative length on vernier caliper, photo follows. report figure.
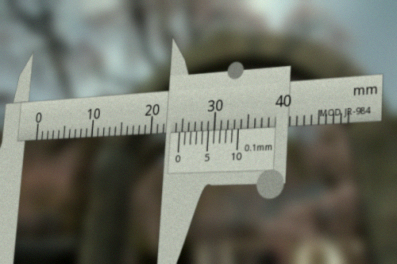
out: 24.6 mm
